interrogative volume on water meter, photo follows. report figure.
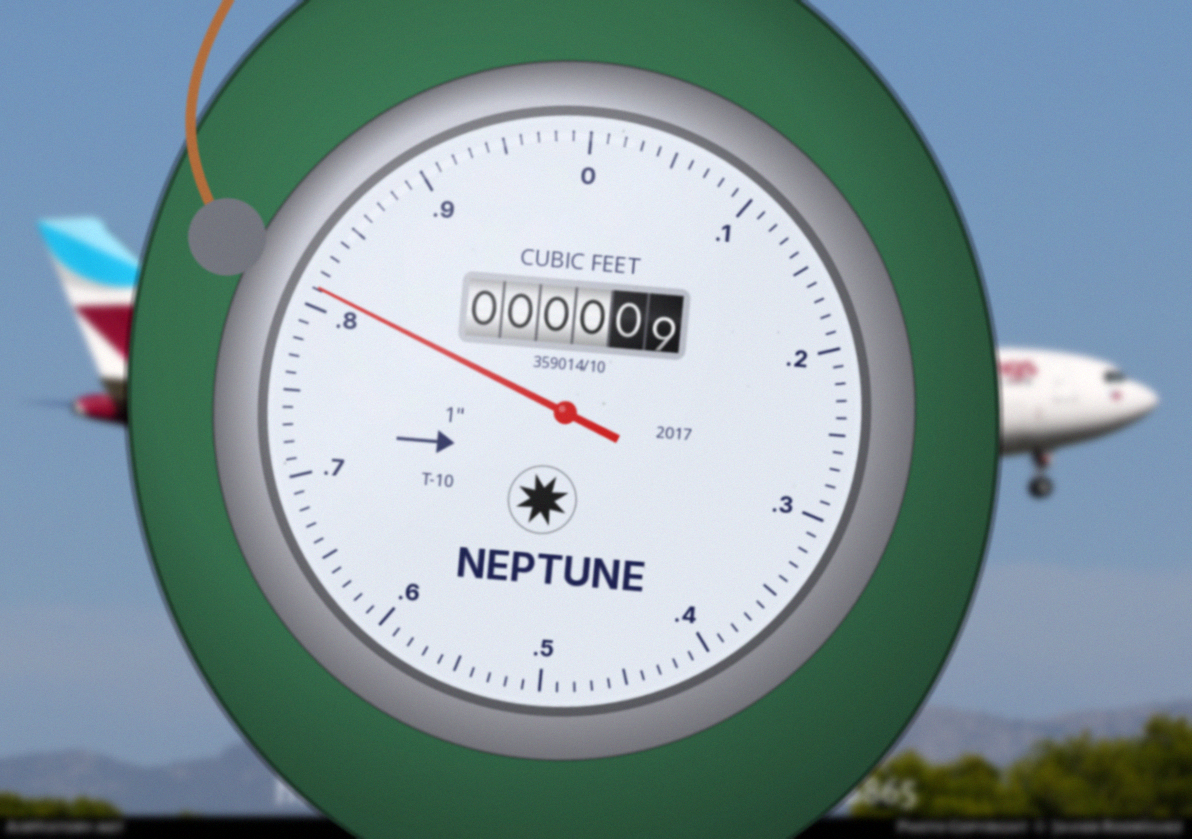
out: 8.81 ft³
